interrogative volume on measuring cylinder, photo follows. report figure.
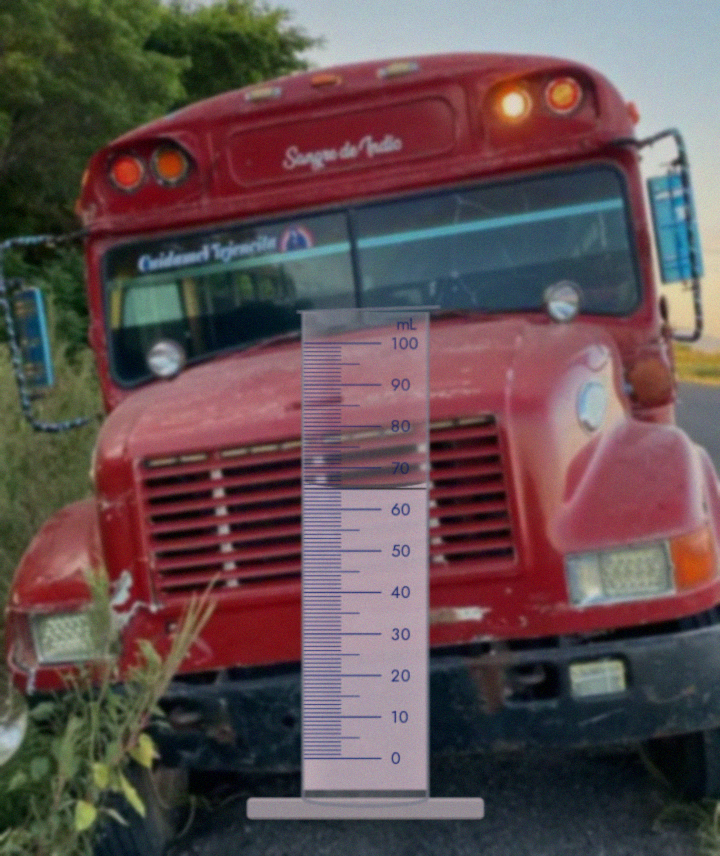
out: 65 mL
